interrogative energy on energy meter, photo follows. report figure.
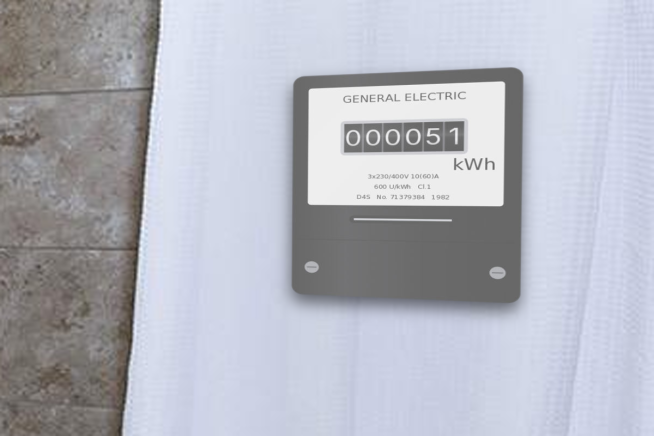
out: 51 kWh
